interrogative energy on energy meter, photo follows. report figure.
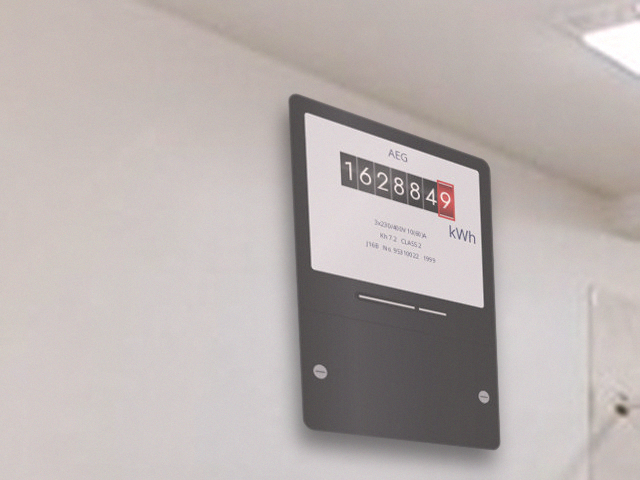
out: 162884.9 kWh
